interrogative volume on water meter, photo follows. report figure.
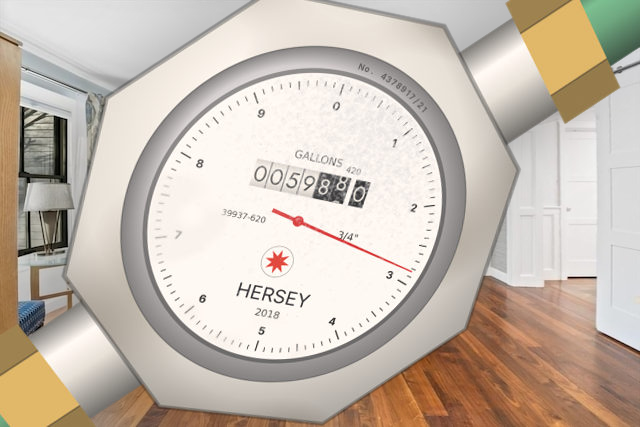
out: 59882.8 gal
